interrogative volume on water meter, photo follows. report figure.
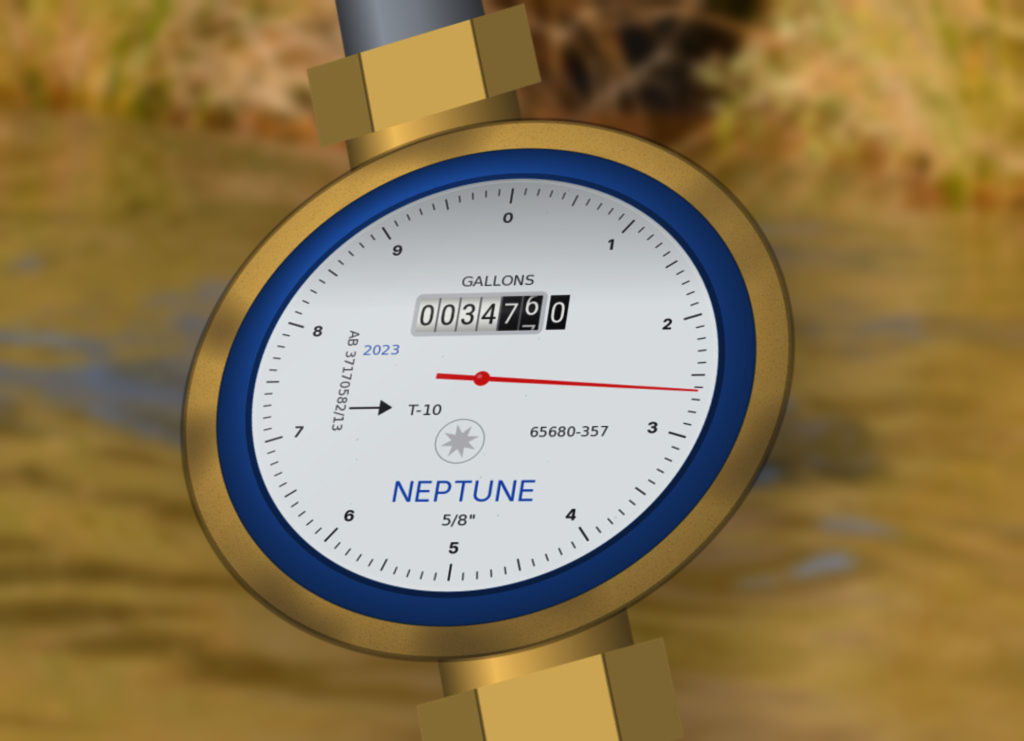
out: 34762.6 gal
